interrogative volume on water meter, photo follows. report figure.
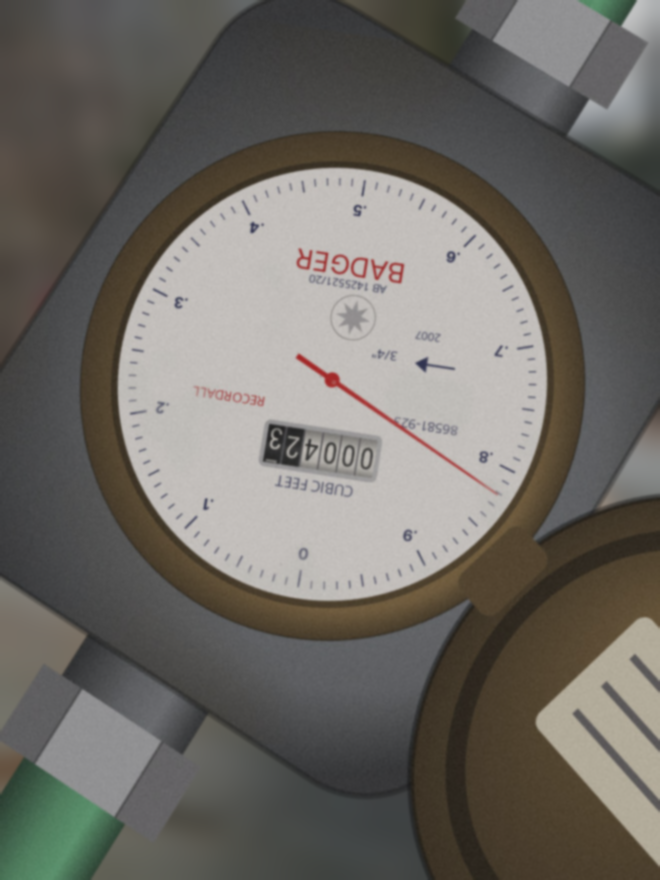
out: 422.82 ft³
